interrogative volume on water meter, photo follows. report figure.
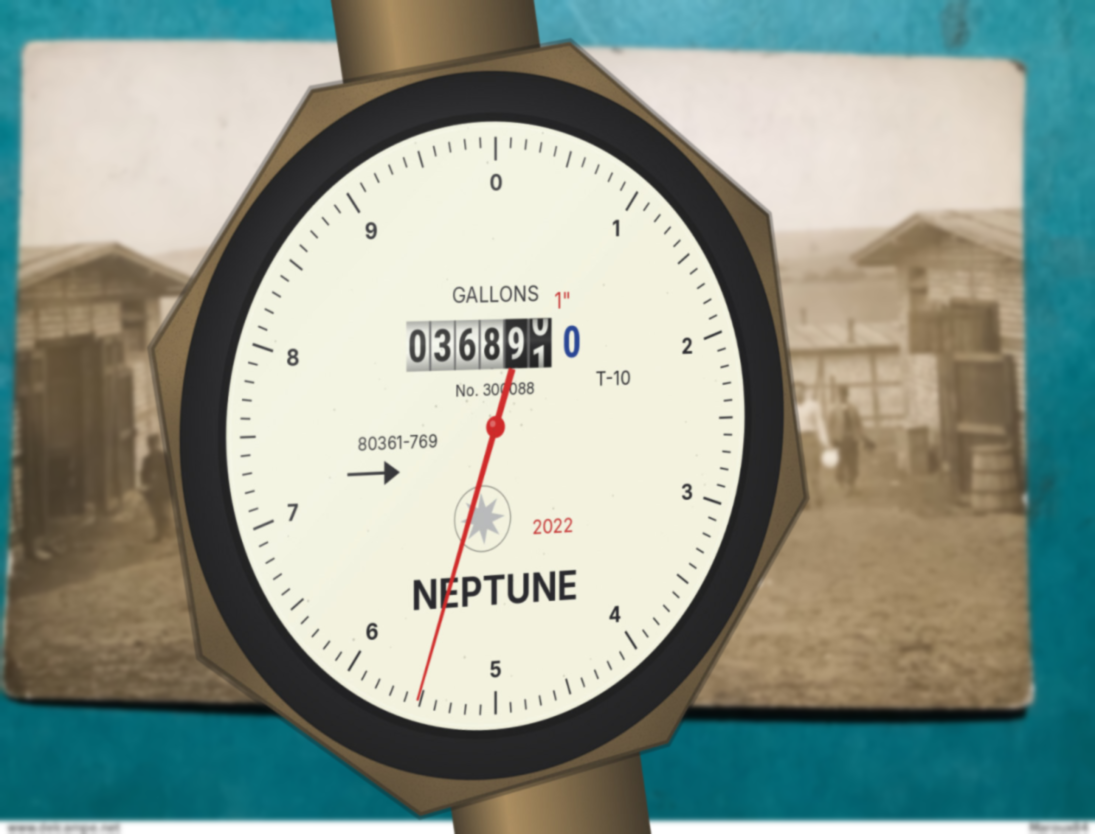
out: 368905.5 gal
